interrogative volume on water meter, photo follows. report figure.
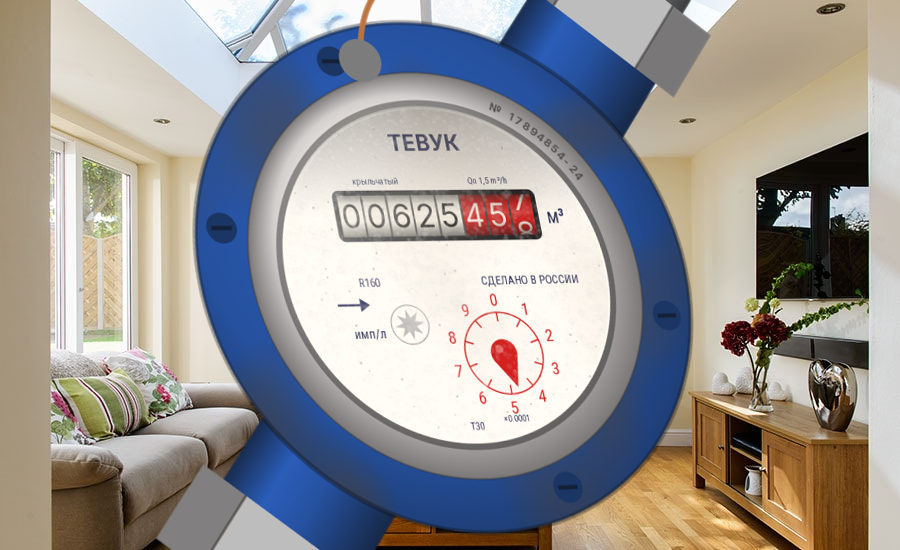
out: 625.4574 m³
